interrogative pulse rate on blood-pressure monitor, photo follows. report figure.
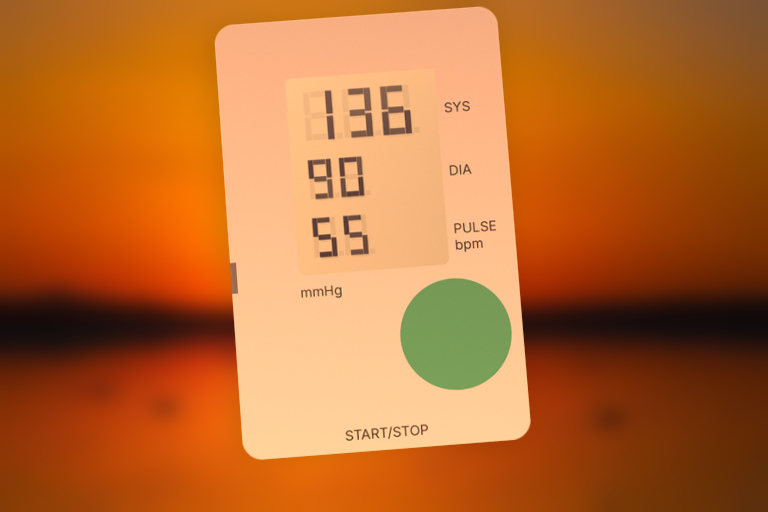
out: 55 bpm
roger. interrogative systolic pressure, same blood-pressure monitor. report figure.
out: 136 mmHg
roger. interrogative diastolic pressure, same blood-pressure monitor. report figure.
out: 90 mmHg
